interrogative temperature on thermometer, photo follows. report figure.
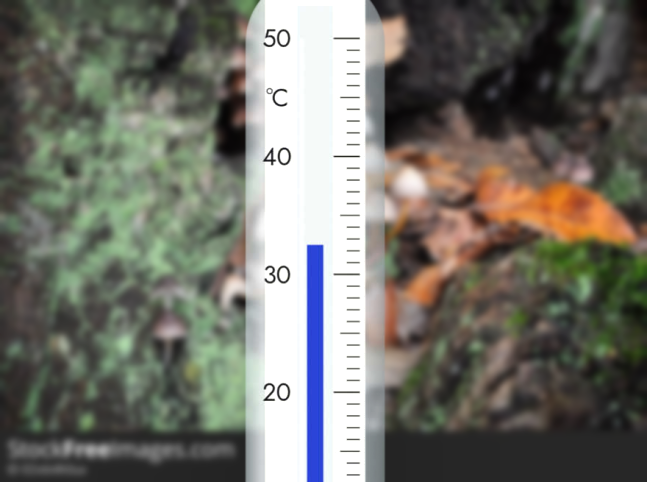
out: 32.5 °C
